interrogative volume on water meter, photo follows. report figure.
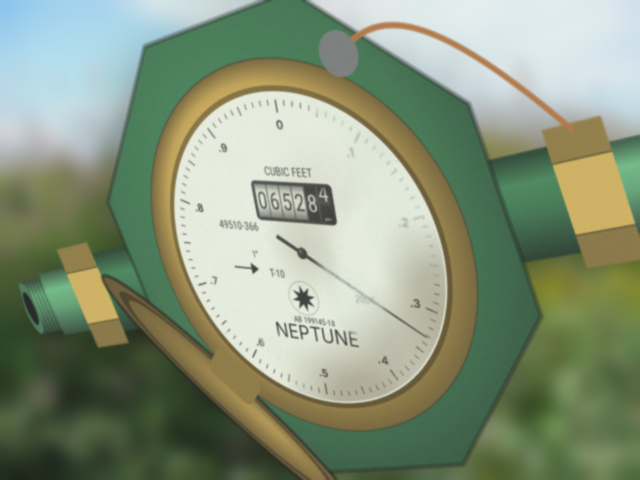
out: 65284.33 ft³
